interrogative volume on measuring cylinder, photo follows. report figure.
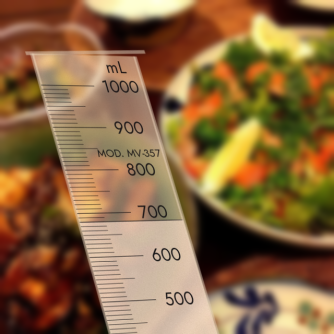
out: 680 mL
